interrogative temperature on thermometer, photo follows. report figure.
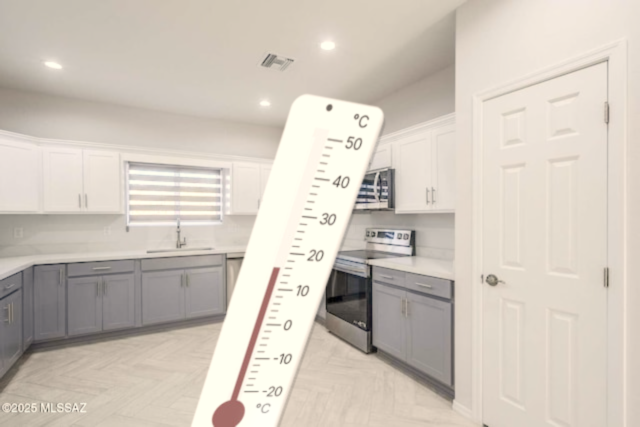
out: 16 °C
